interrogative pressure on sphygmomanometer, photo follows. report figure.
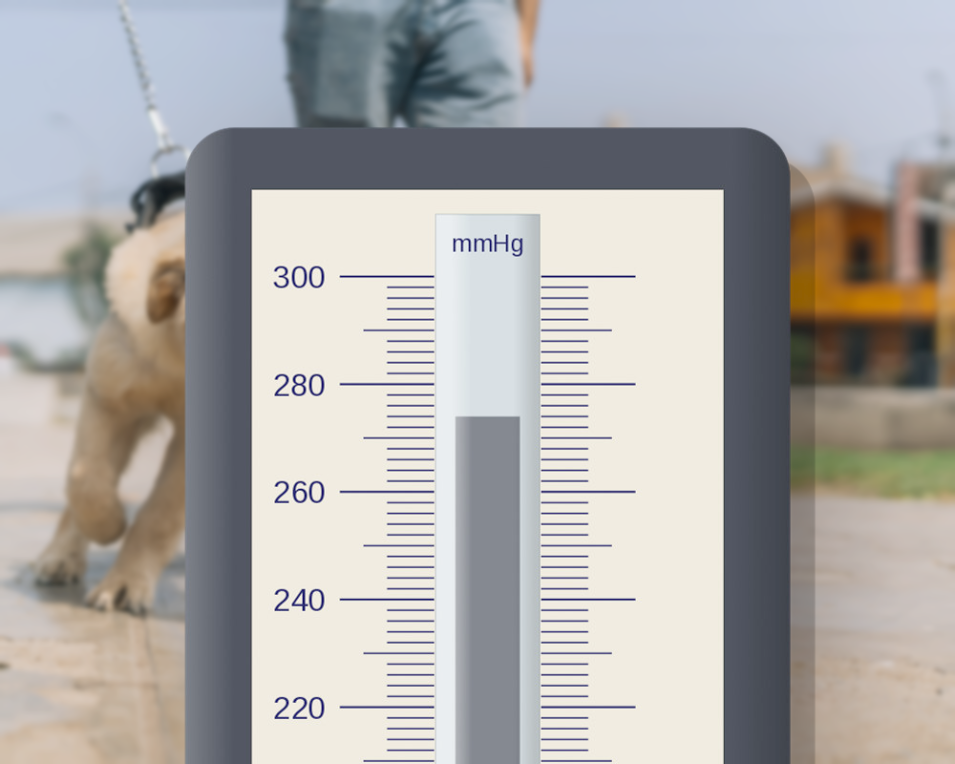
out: 274 mmHg
